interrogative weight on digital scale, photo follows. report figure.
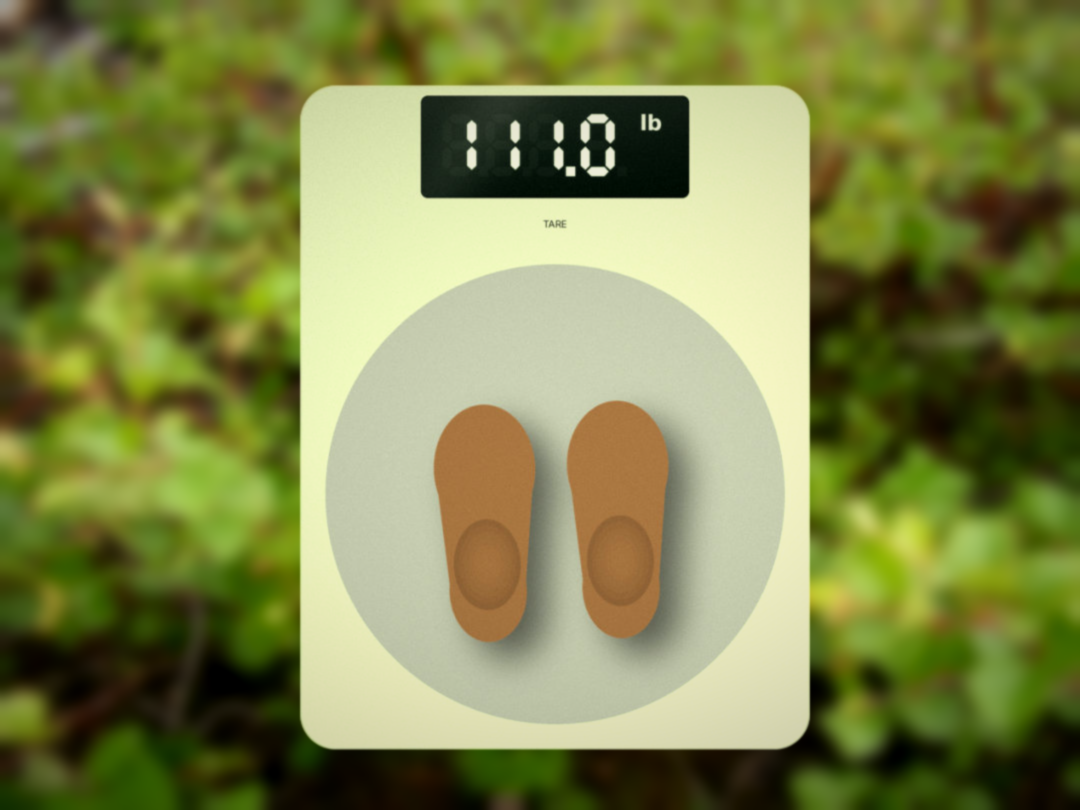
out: 111.0 lb
